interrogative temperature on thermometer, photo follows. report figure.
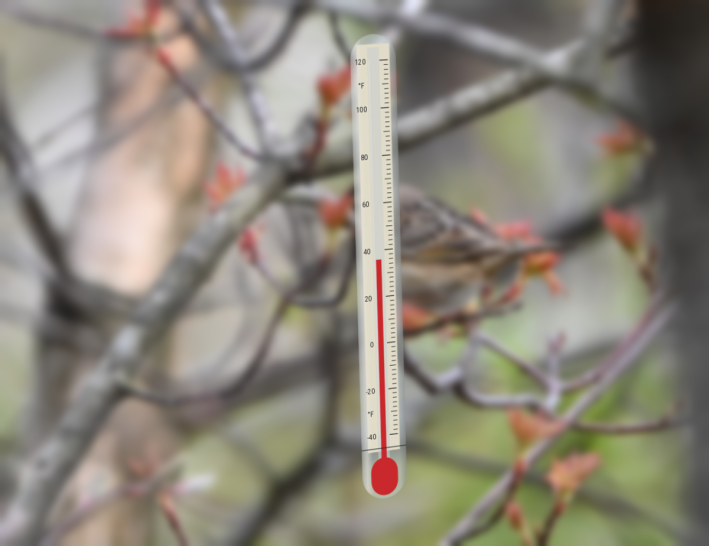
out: 36 °F
